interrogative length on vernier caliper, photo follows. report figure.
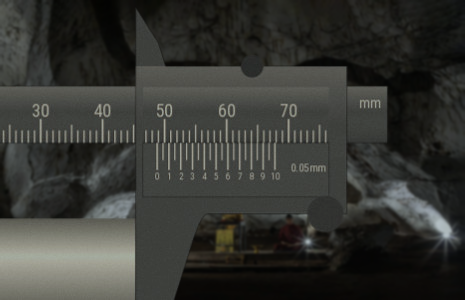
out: 48.8 mm
